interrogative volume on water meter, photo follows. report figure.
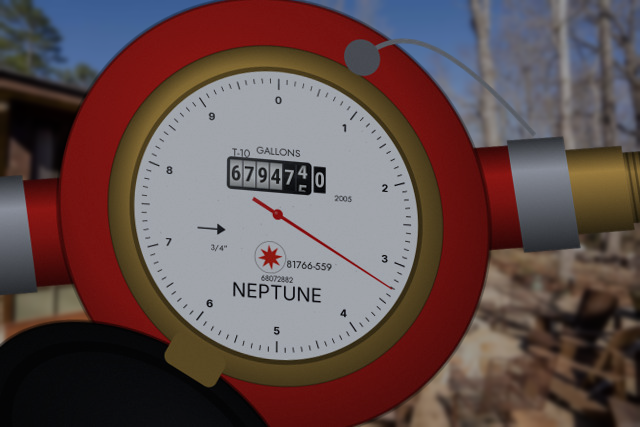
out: 6794743.3 gal
